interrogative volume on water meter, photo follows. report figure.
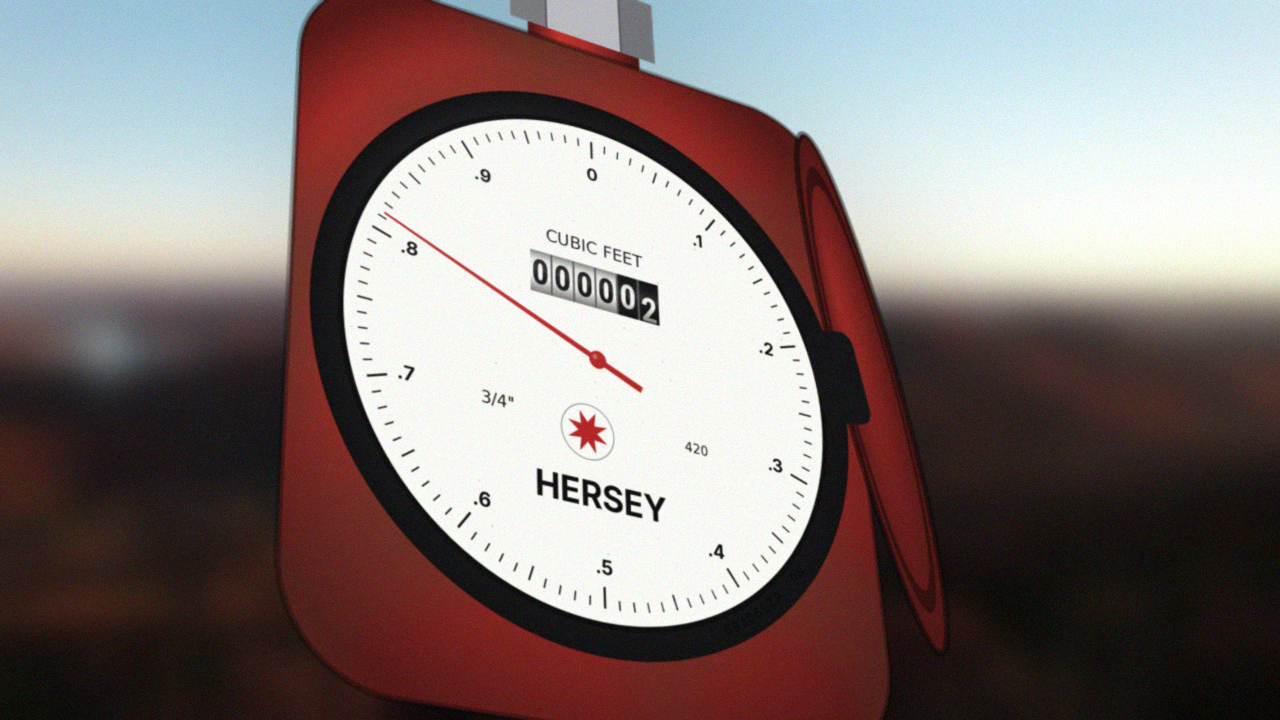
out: 1.81 ft³
